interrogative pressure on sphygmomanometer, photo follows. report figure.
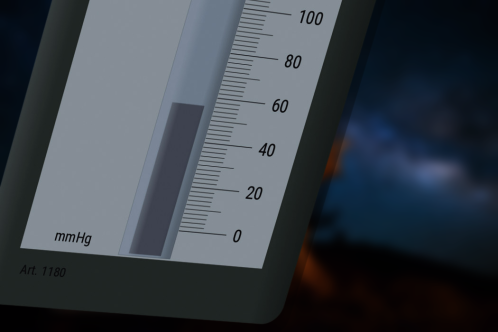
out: 56 mmHg
